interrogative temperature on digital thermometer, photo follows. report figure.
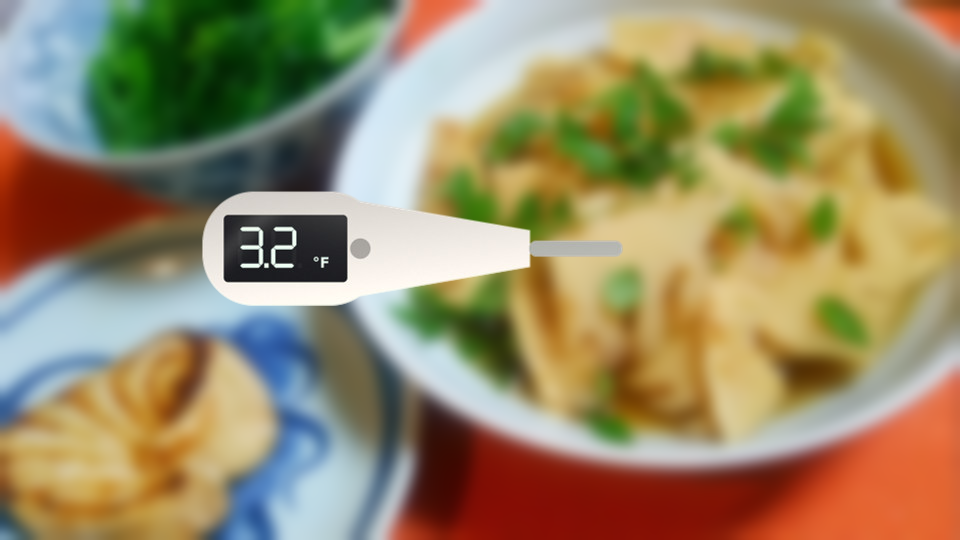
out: 3.2 °F
